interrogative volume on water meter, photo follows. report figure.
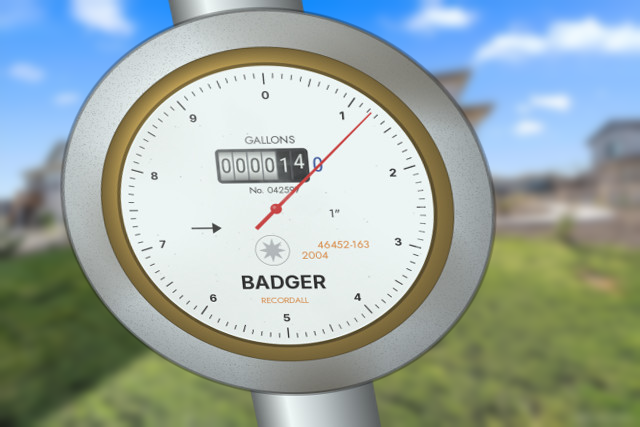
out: 141.2 gal
